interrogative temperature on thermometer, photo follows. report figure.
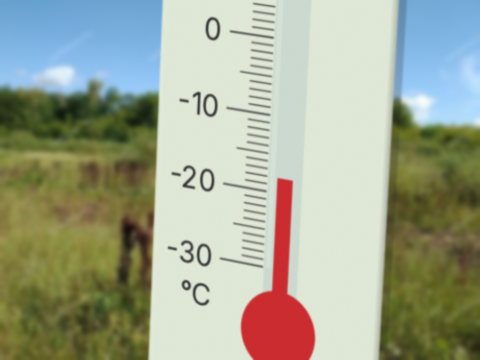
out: -18 °C
